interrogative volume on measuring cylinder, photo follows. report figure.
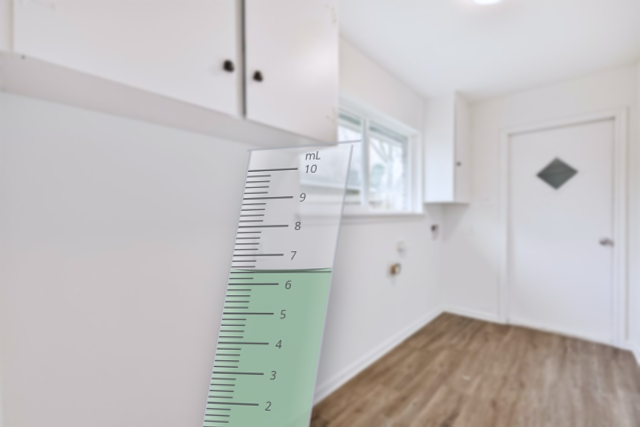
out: 6.4 mL
